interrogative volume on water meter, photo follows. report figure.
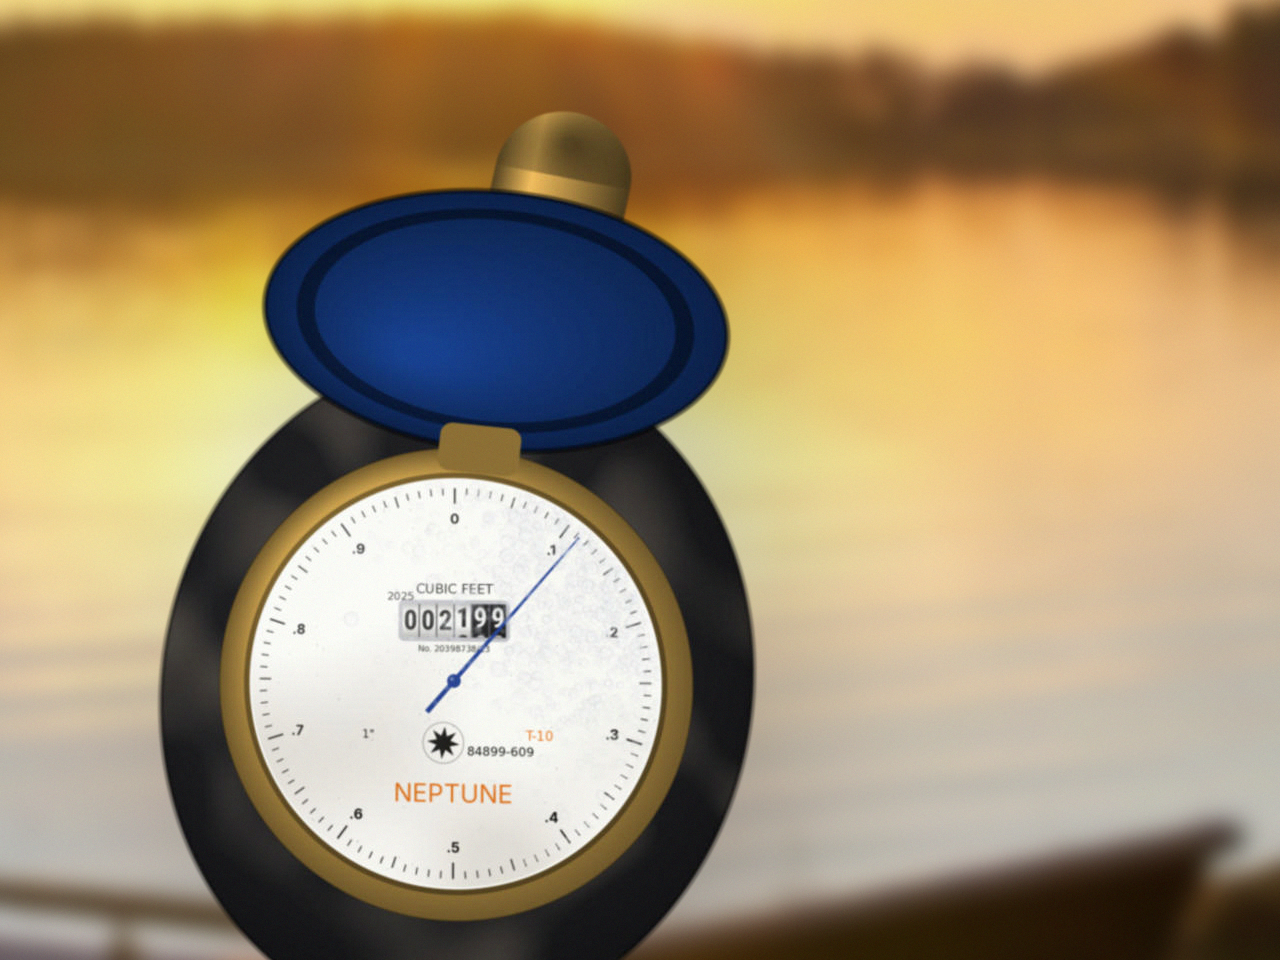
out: 2199.11 ft³
